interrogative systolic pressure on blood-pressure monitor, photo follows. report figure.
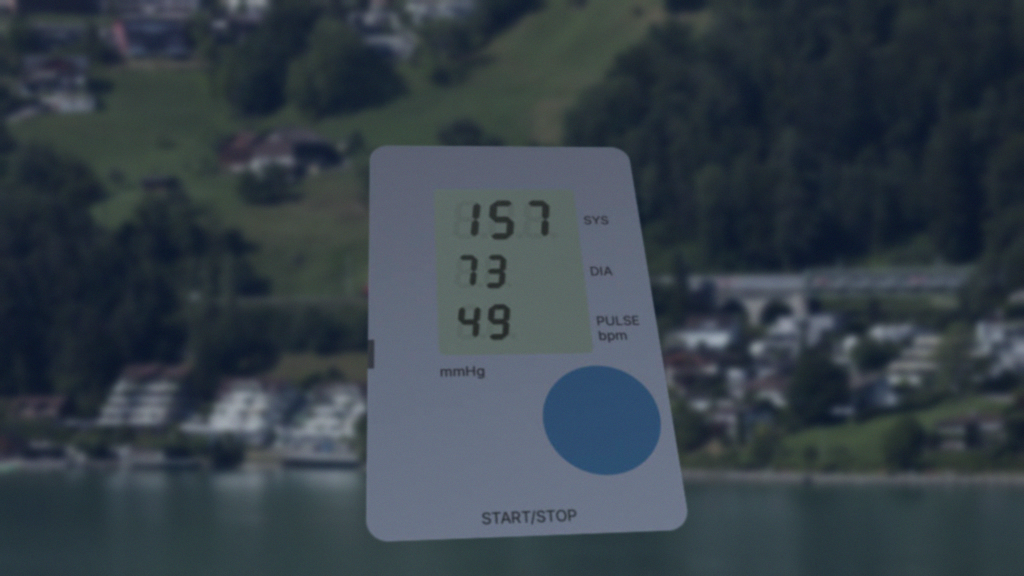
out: 157 mmHg
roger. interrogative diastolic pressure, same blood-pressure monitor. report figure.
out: 73 mmHg
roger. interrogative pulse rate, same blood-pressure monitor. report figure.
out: 49 bpm
